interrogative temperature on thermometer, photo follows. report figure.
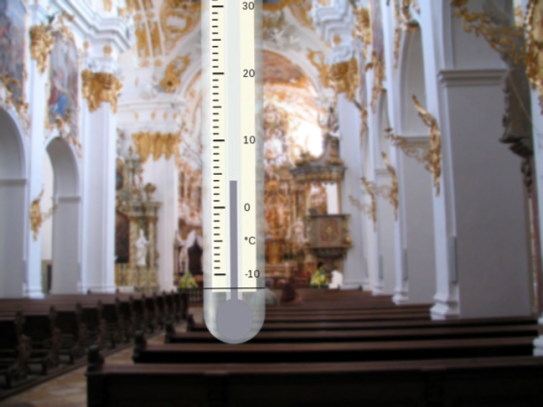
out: 4 °C
